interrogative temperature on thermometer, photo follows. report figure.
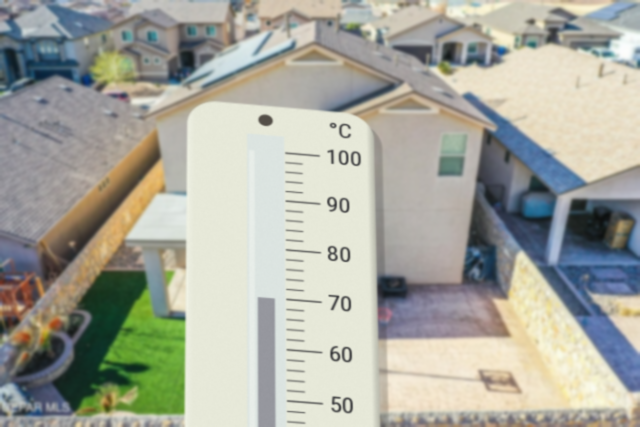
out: 70 °C
